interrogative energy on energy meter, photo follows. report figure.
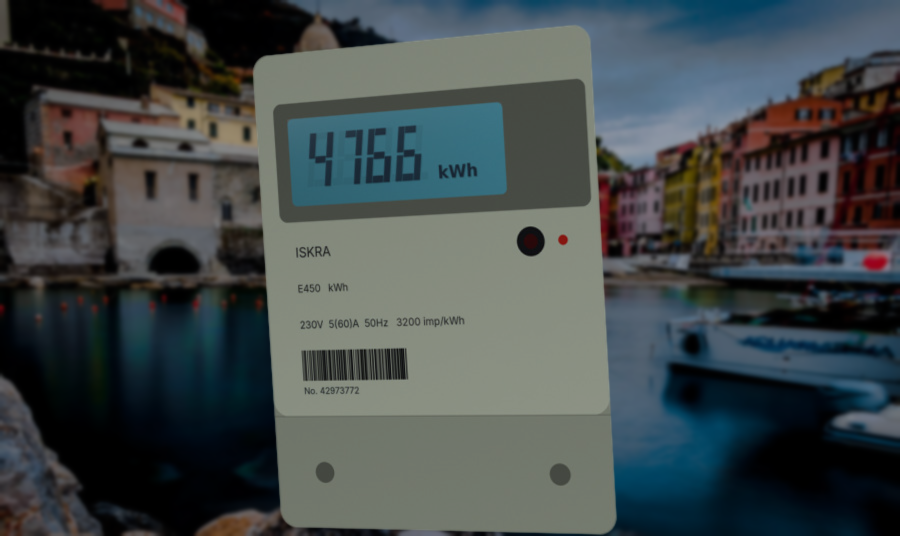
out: 4766 kWh
